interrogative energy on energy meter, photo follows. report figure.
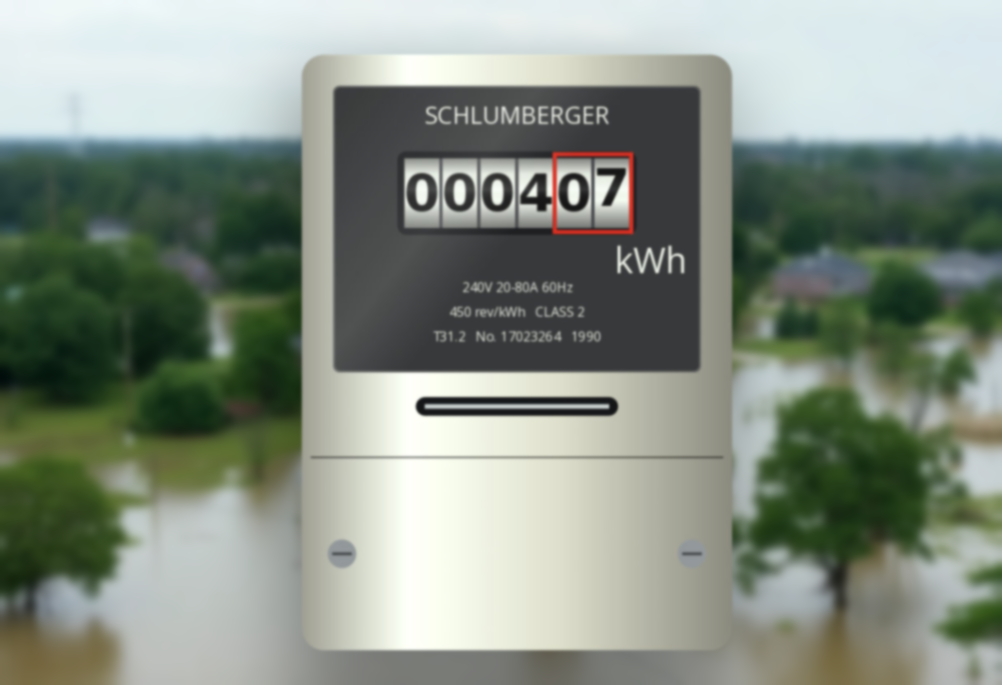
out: 4.07 kWh
